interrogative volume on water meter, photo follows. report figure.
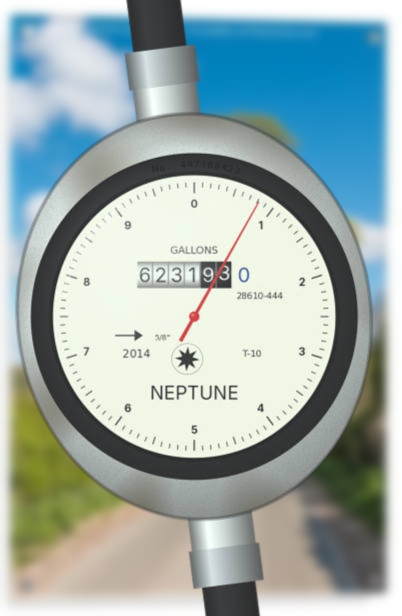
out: 6231930.8 gal
